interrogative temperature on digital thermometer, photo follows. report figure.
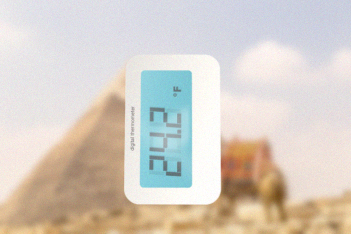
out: 24.2 °F
